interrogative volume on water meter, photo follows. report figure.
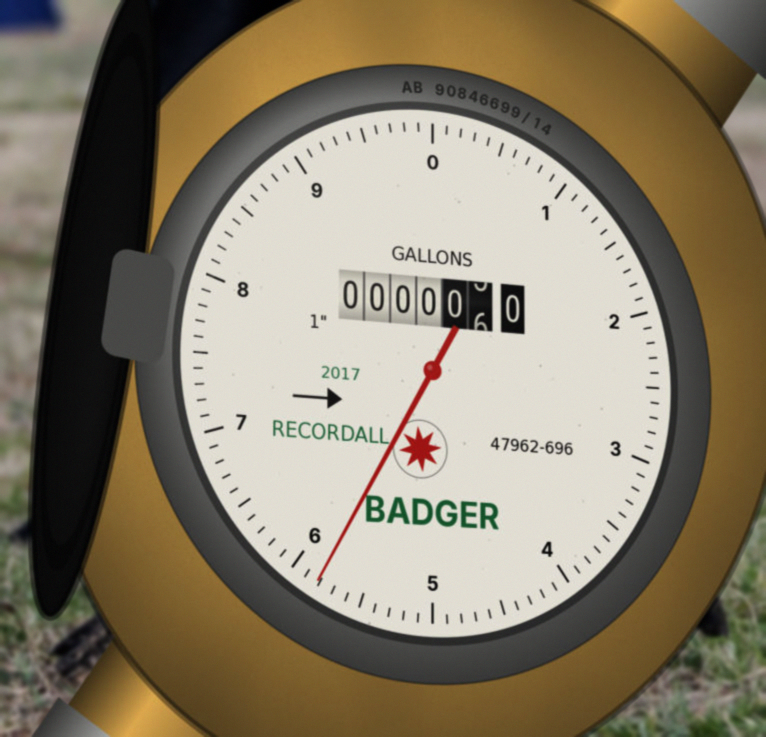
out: 55.8 gal
